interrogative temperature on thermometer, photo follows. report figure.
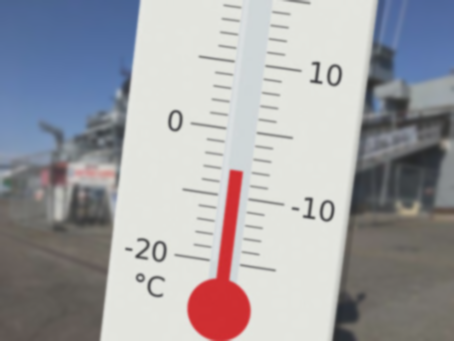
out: -6 °C
